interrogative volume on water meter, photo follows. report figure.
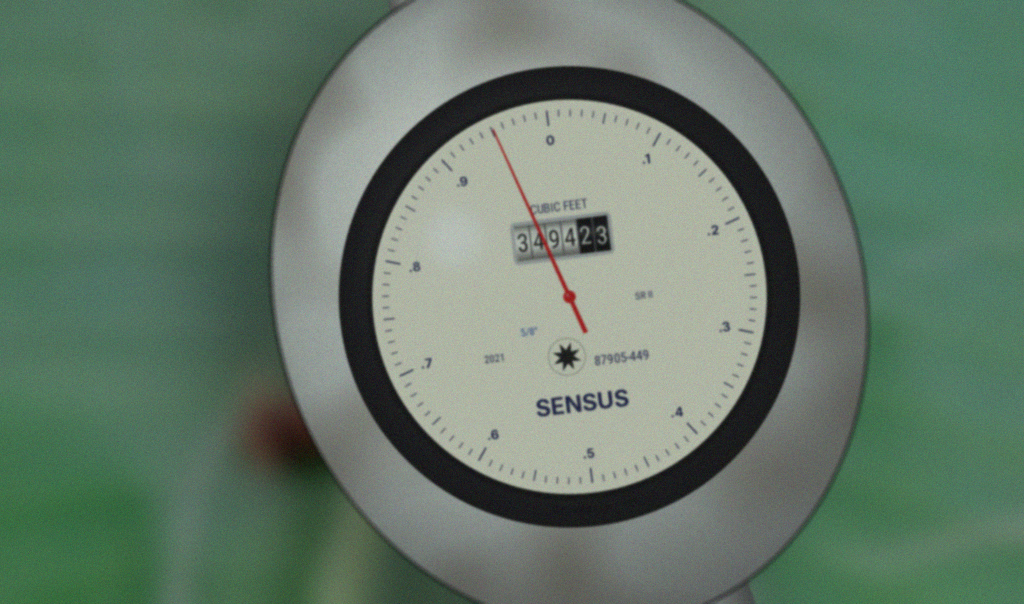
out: 349422.95 ft³
